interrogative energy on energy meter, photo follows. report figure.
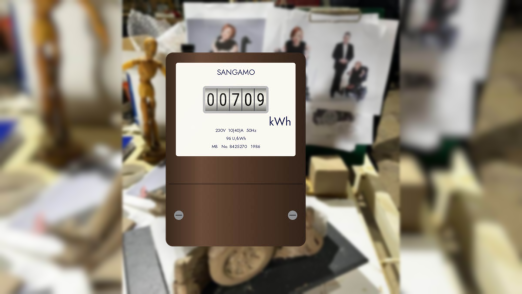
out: 709 kWh
